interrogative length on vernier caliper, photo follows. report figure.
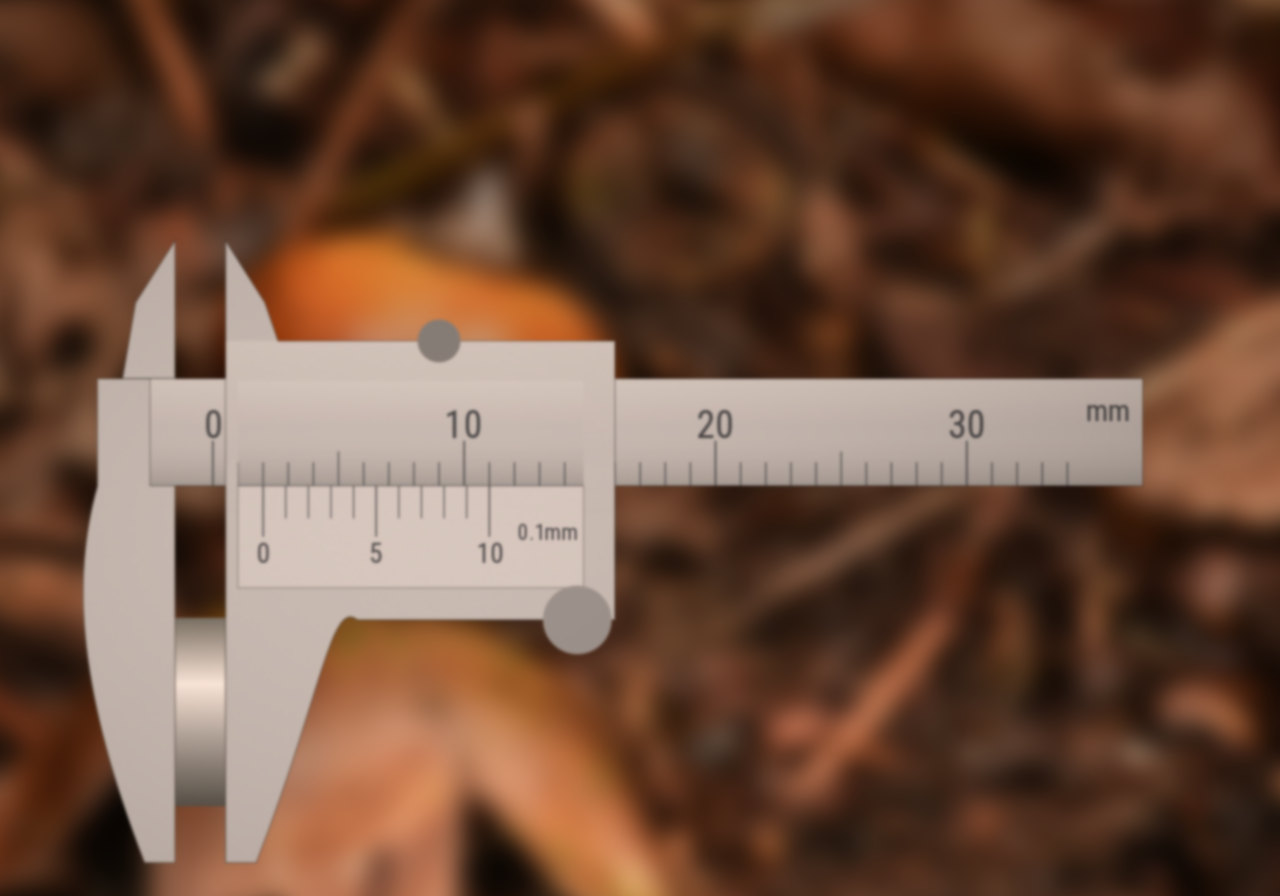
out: 2.0 mm
